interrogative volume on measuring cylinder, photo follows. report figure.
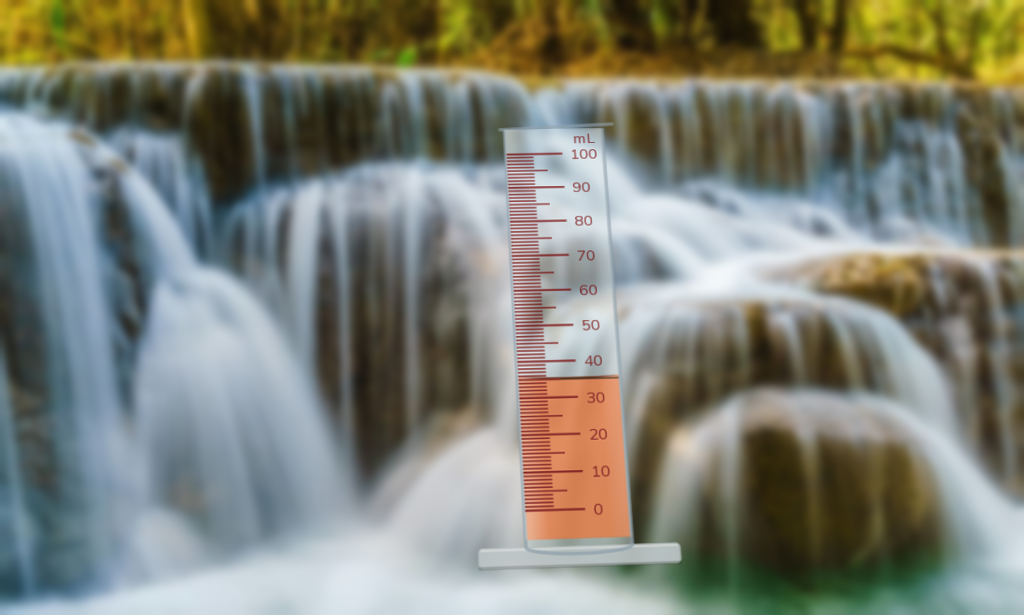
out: 35 mL
